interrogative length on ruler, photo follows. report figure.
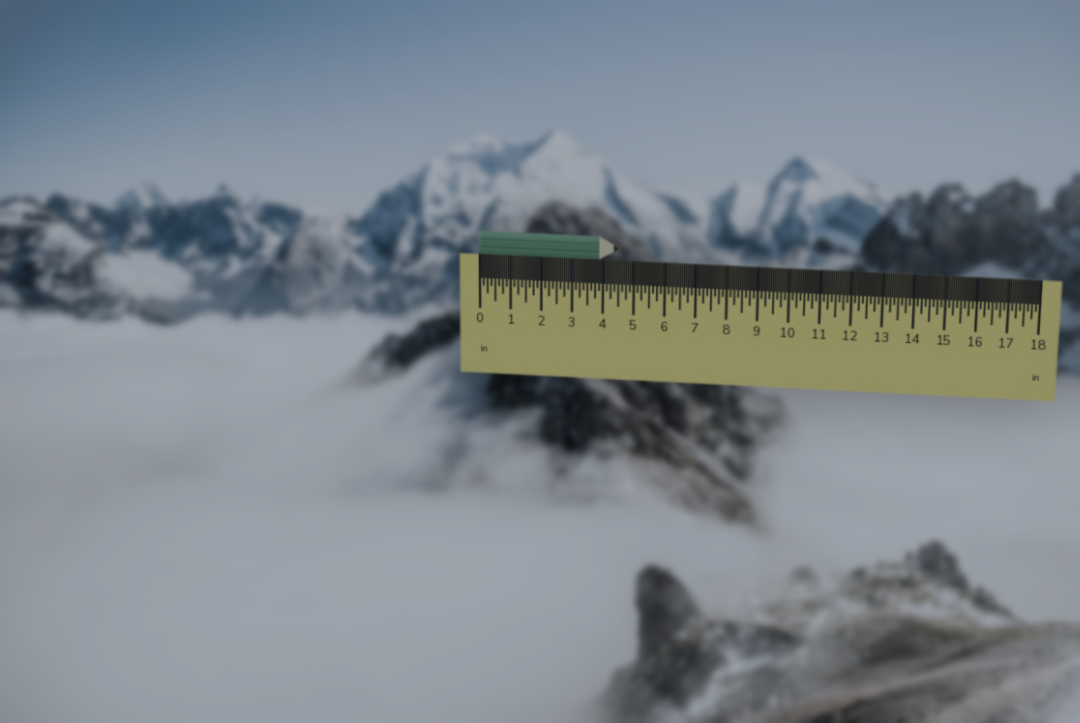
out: 4.5 in
